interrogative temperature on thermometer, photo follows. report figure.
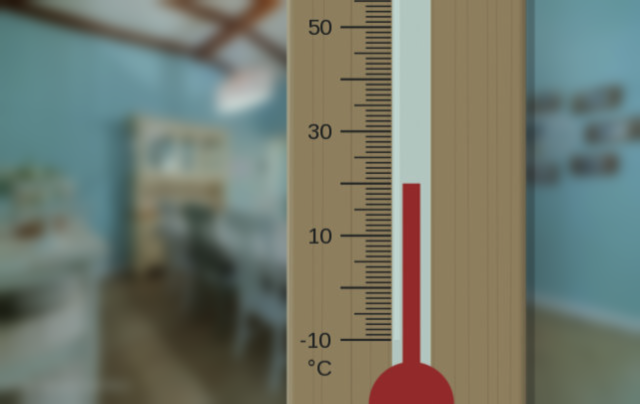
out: 20 °C
